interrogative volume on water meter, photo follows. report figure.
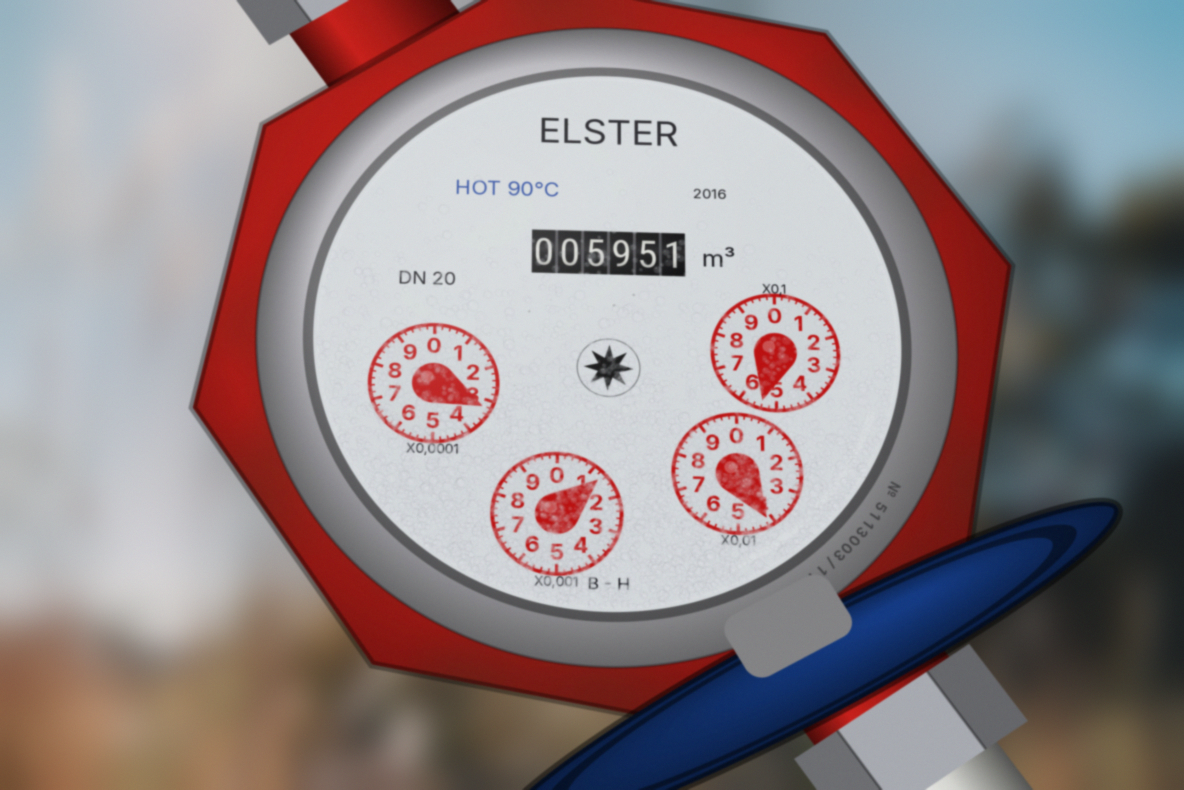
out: 5951.5413 m³
